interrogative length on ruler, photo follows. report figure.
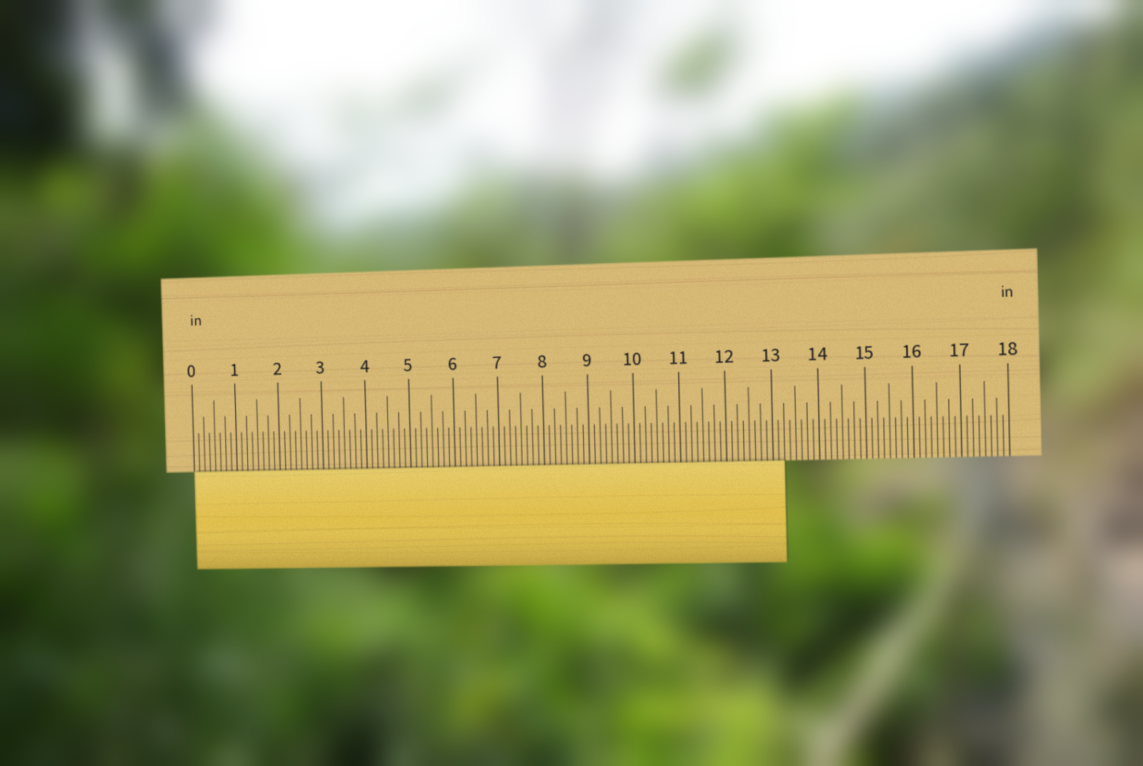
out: 13.25 in
